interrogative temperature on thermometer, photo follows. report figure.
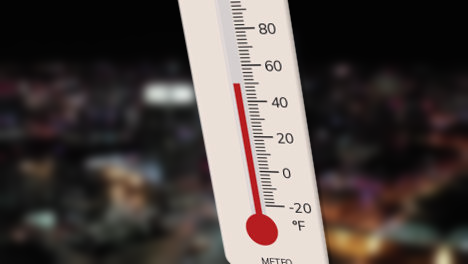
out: 50 °F
